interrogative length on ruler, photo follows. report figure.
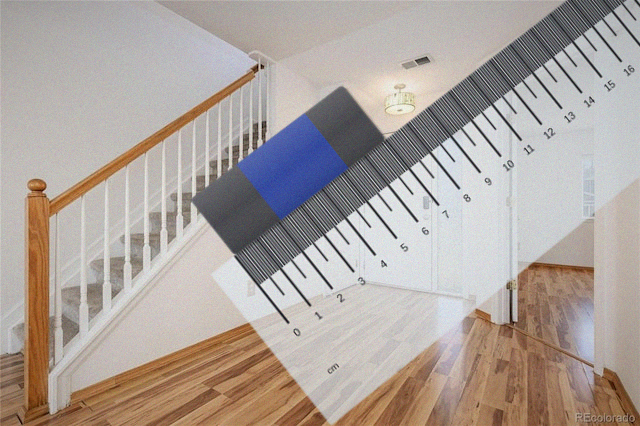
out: 7 cm
